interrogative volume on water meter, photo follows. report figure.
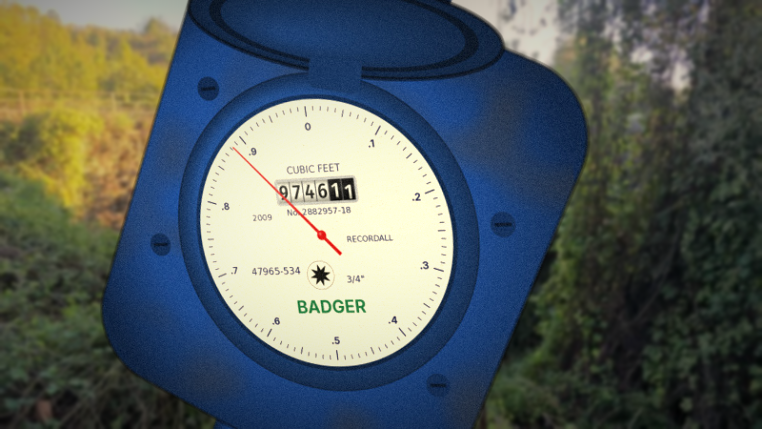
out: 974610.88 ft³
